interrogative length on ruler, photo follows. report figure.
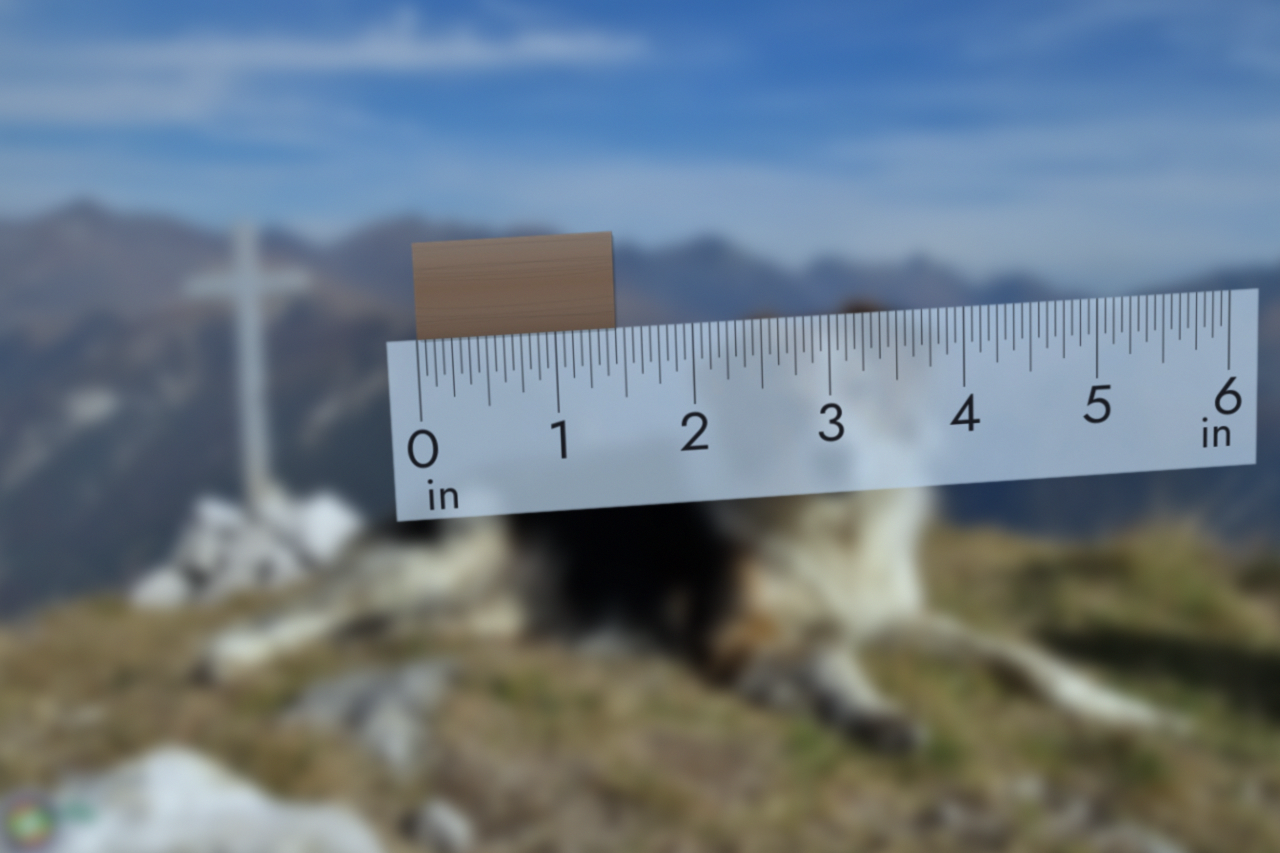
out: 1.4375 in
